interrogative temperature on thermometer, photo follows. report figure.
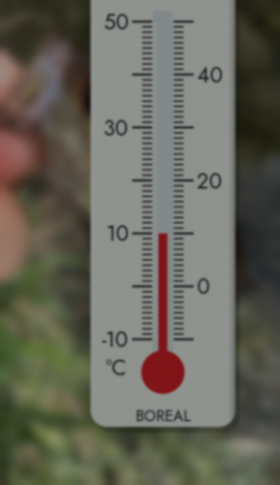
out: 10 °C
